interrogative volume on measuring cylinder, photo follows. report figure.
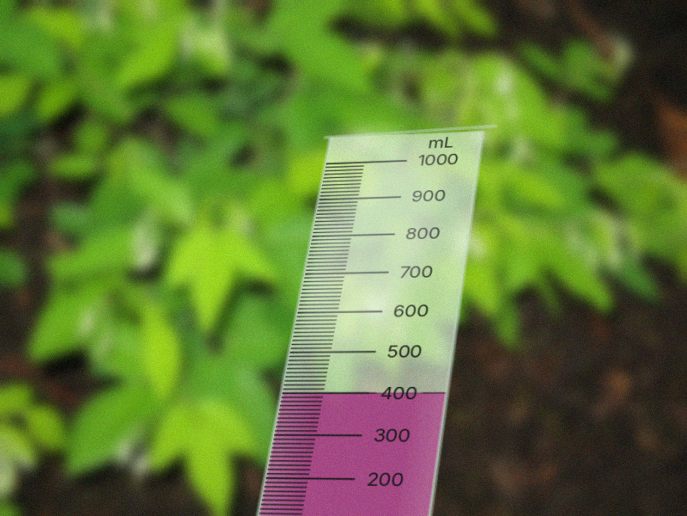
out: 400 mL
